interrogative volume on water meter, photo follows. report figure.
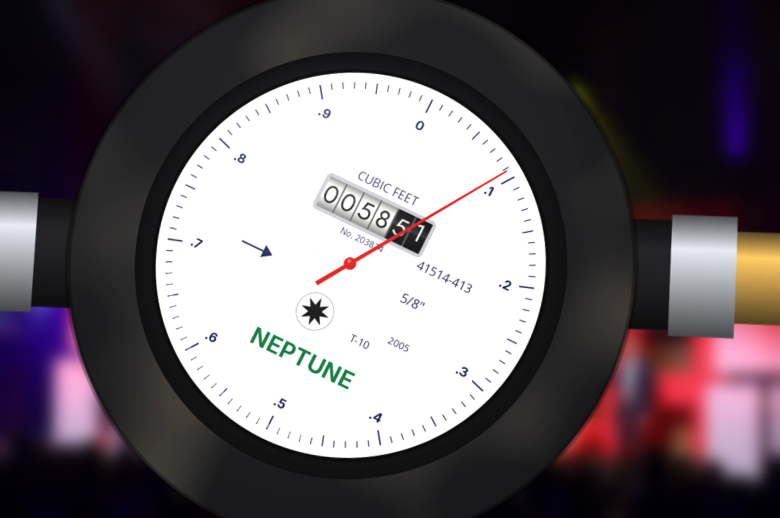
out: 5851.09 ft³
